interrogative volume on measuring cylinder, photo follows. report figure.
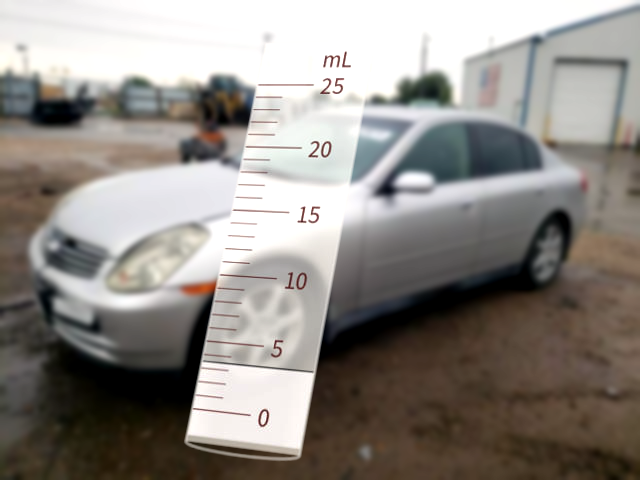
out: 3.5 mL
